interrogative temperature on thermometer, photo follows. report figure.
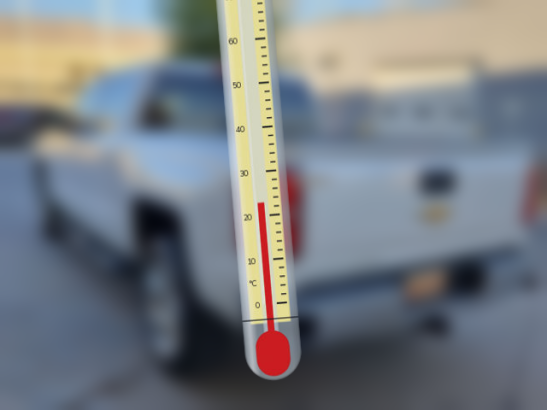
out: 23 °C
